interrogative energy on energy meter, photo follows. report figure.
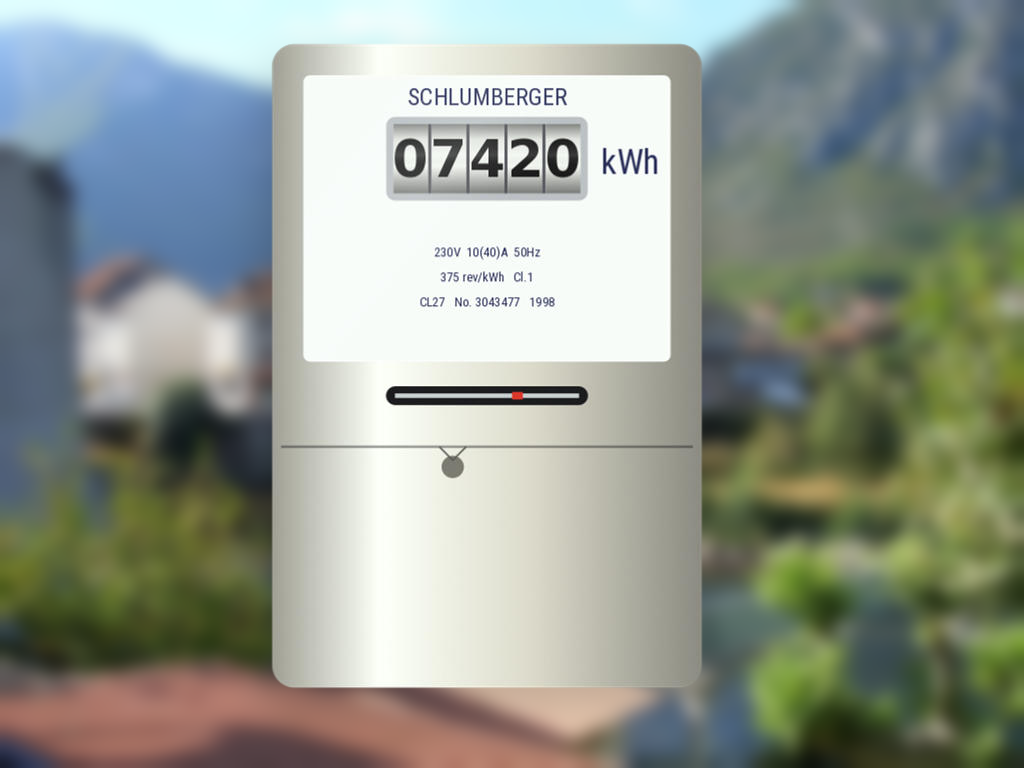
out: 7420 kWh
